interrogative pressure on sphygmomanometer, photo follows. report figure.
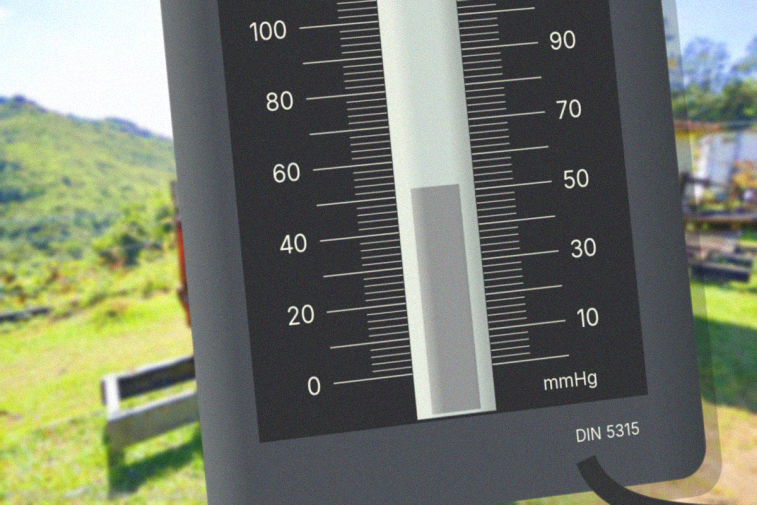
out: 52 mmHg
